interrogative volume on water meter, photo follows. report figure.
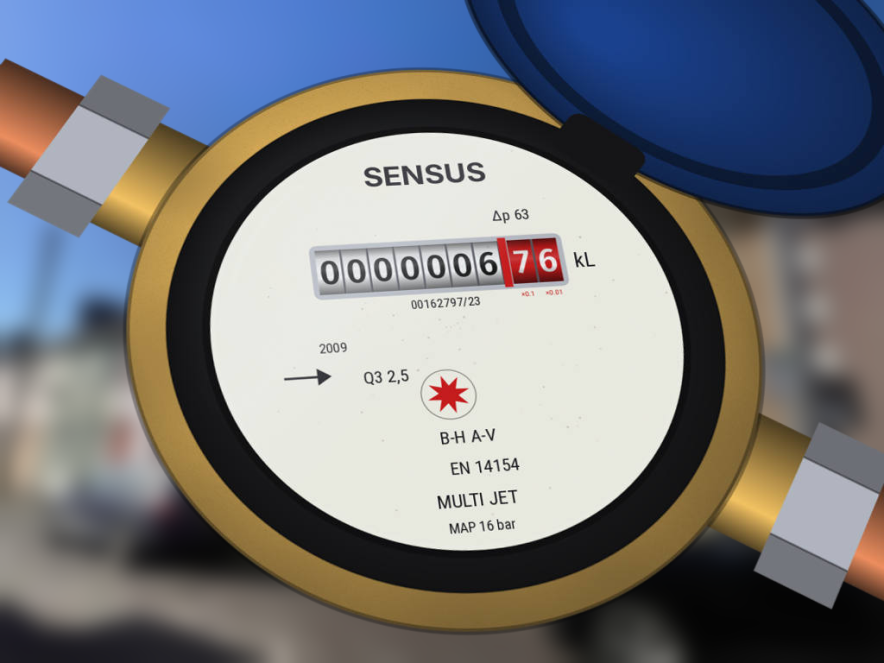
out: 6.76 kL
